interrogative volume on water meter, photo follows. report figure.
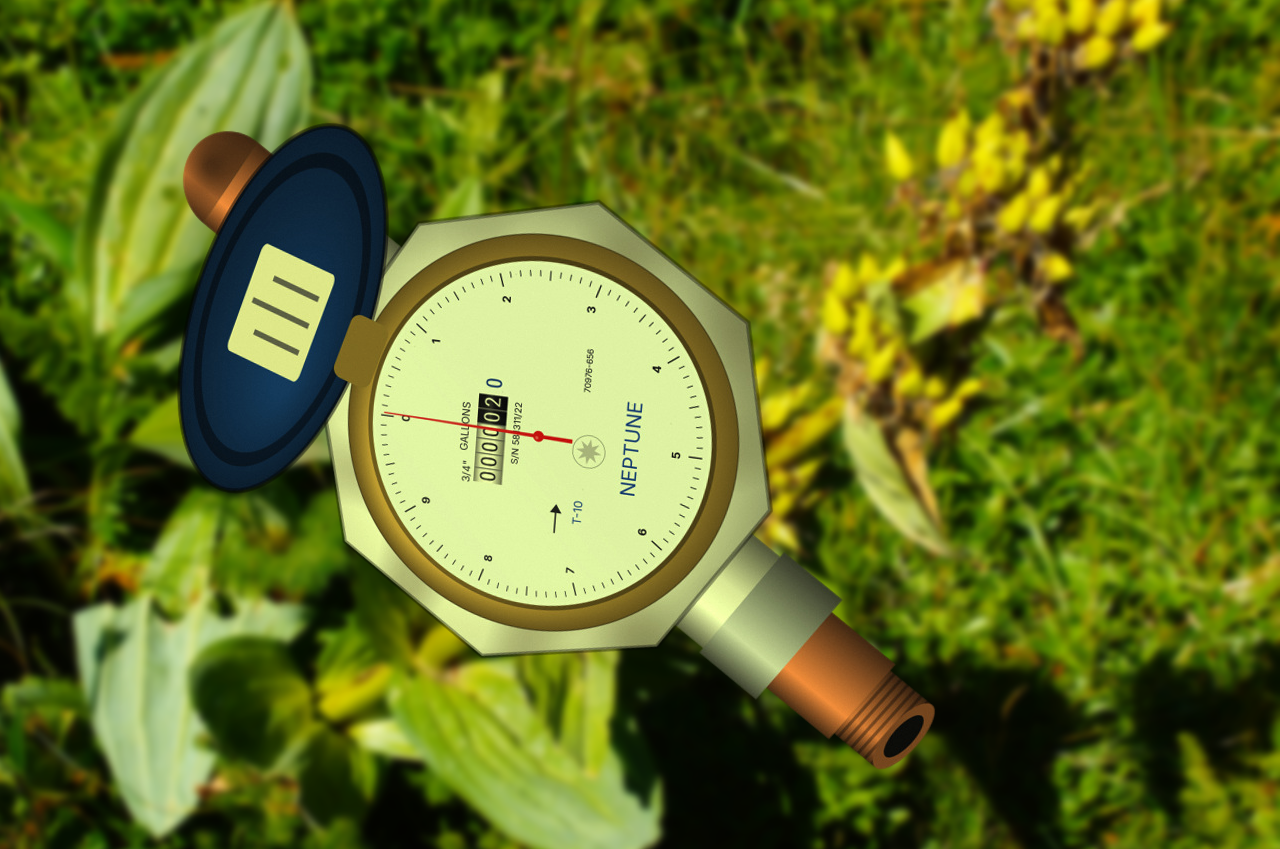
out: 20.0 gal
